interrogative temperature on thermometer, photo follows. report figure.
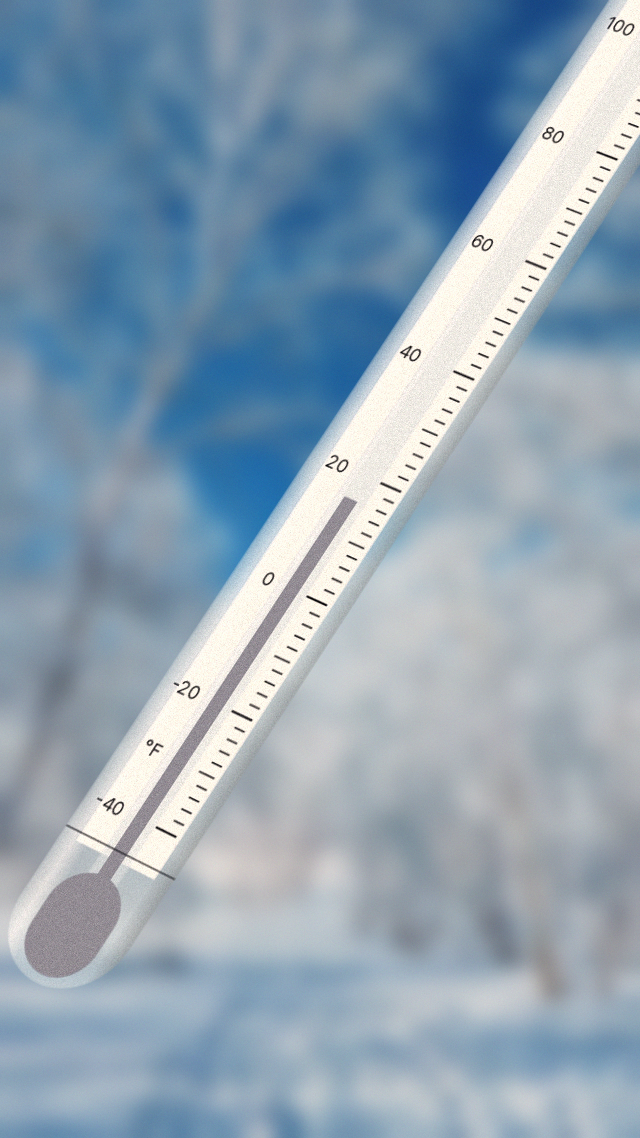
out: 16 °F
